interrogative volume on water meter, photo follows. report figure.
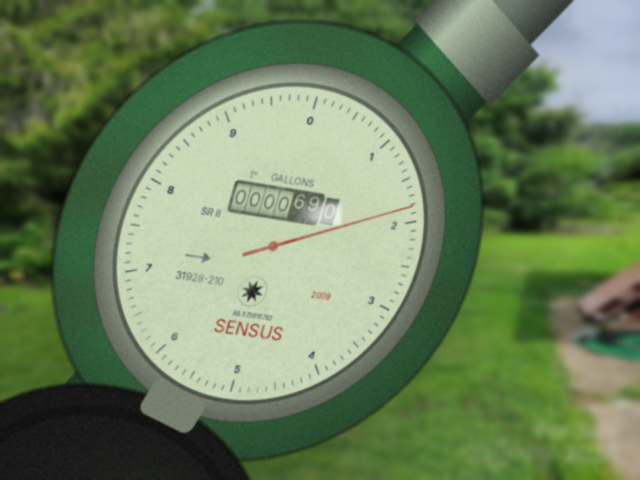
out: 691.8 gal
